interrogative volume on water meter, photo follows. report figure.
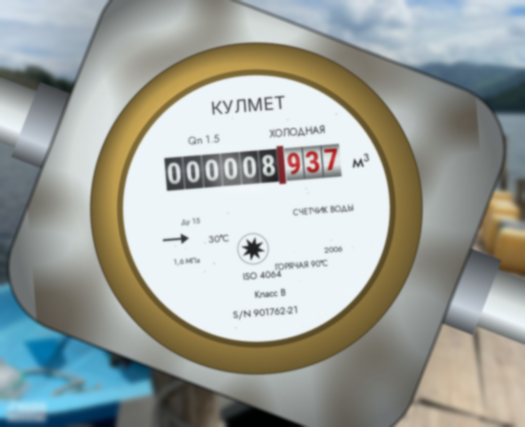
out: 8.937 m³
